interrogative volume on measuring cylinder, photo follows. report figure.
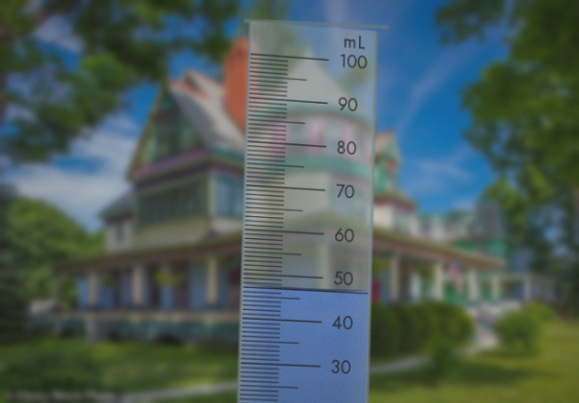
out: 47 mL
